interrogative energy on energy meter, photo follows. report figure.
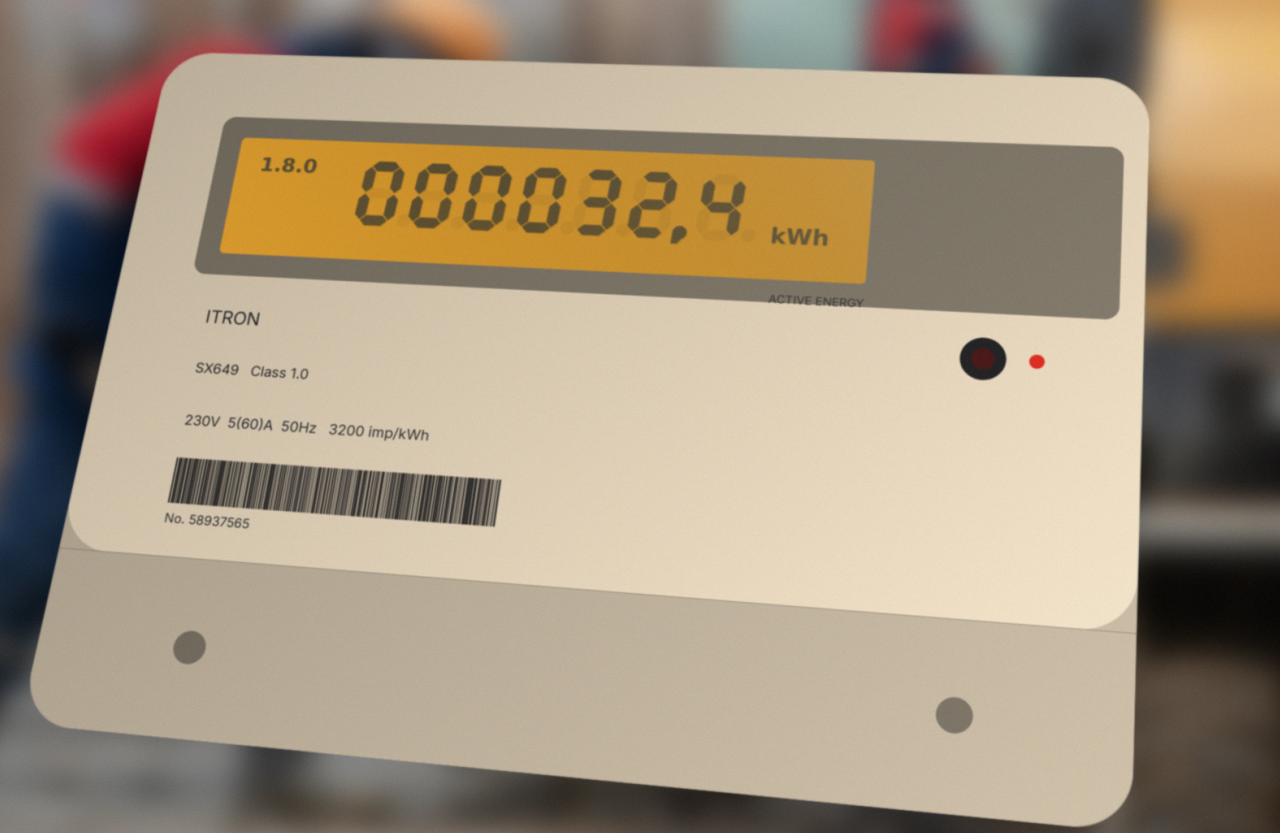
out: 32.4 kWh
